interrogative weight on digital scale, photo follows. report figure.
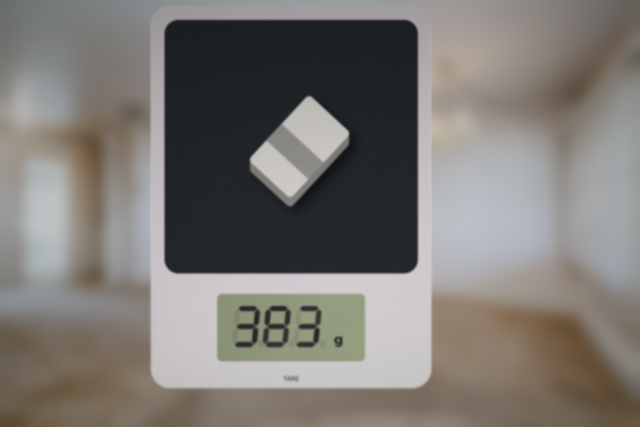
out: 383 g
